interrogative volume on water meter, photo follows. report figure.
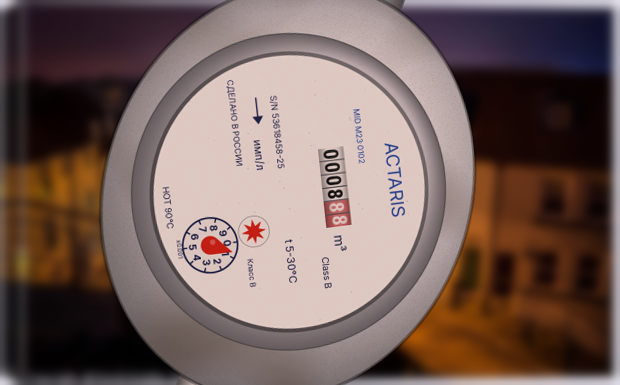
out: 8.880 m³
